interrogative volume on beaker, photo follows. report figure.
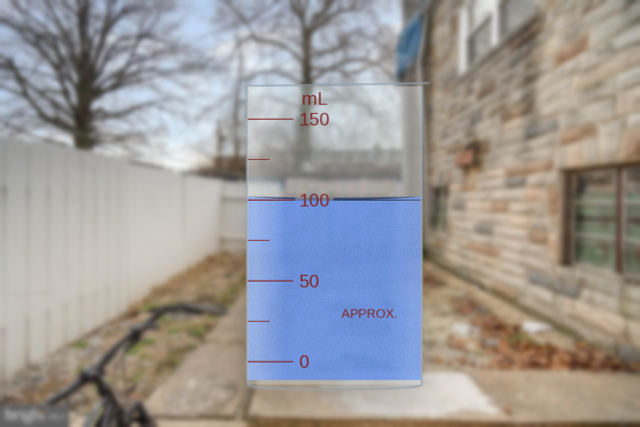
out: 100 mL
